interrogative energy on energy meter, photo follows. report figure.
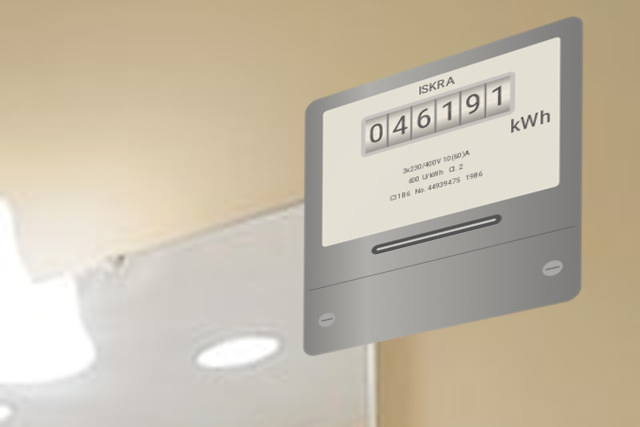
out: 46191 kWh
